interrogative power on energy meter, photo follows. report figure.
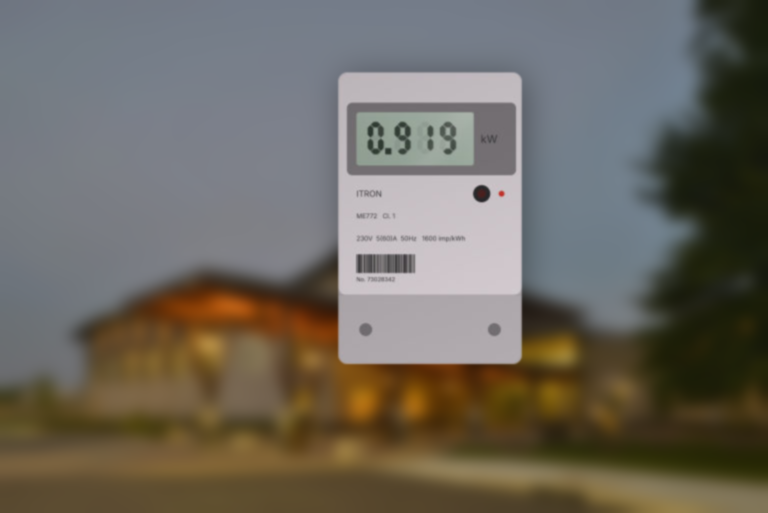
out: 0.919 kW
